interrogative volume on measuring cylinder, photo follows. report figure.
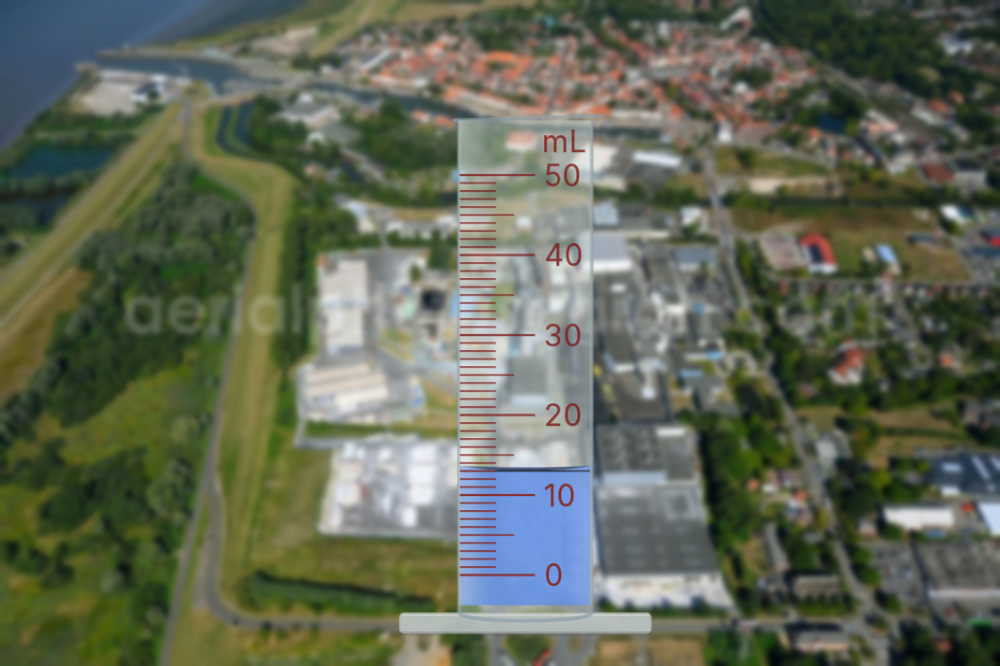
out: 13 mL
